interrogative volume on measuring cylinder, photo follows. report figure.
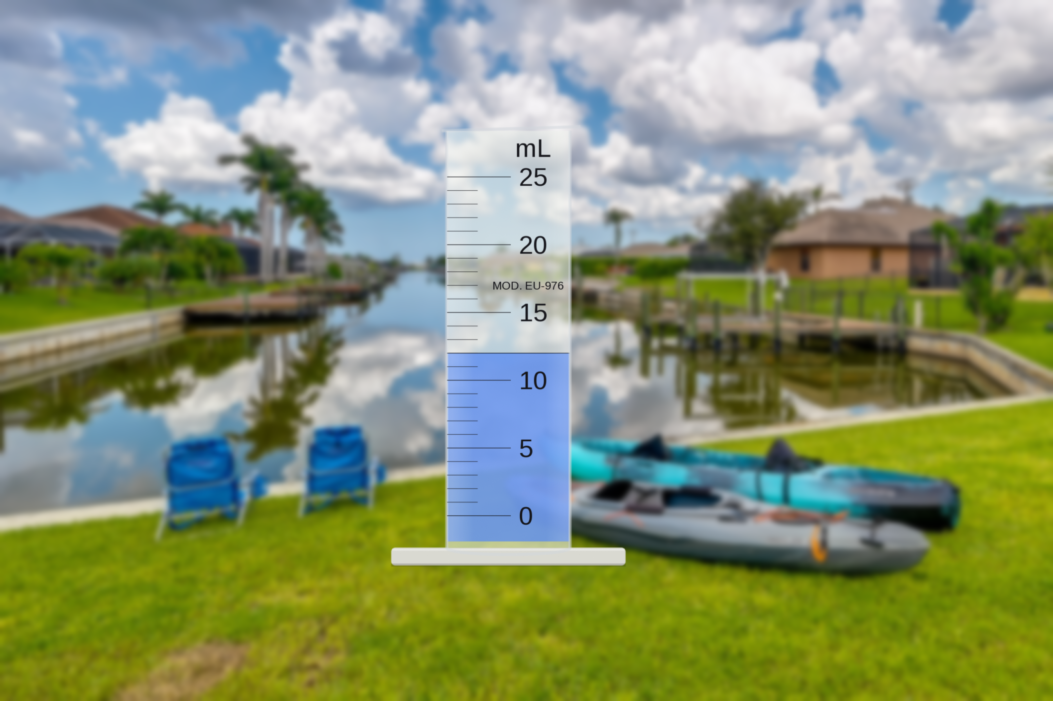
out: 12 mL
